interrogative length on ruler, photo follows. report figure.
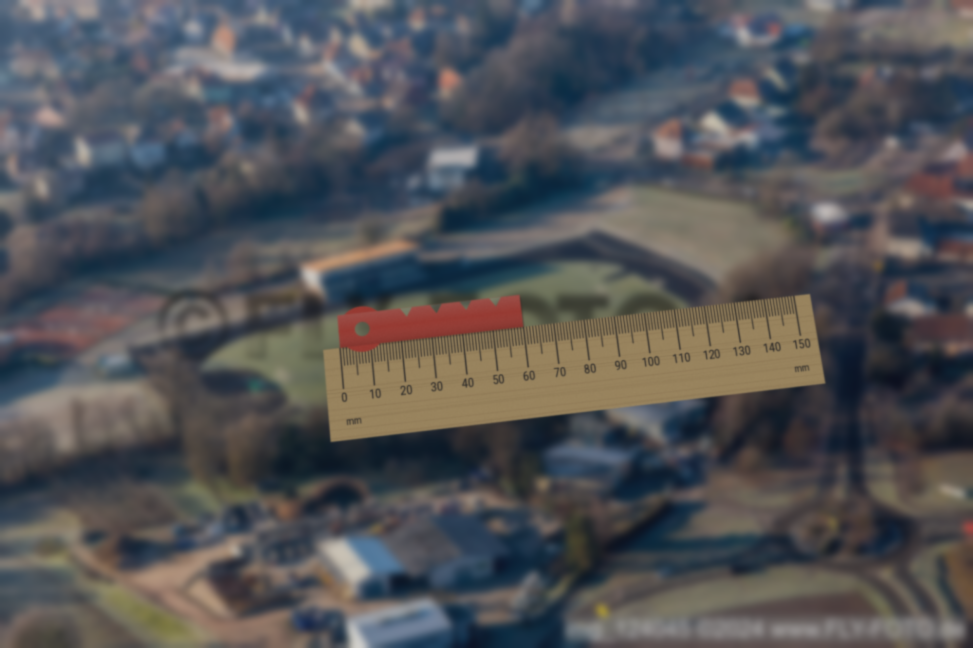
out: 60 mm
